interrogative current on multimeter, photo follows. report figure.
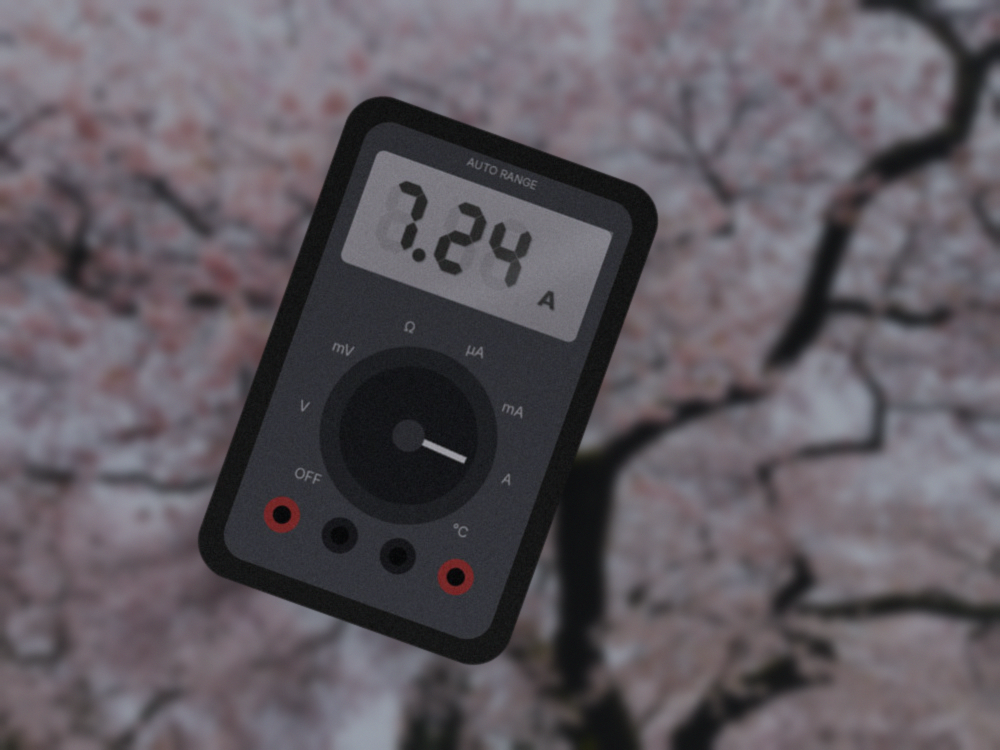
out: 7.24 A
